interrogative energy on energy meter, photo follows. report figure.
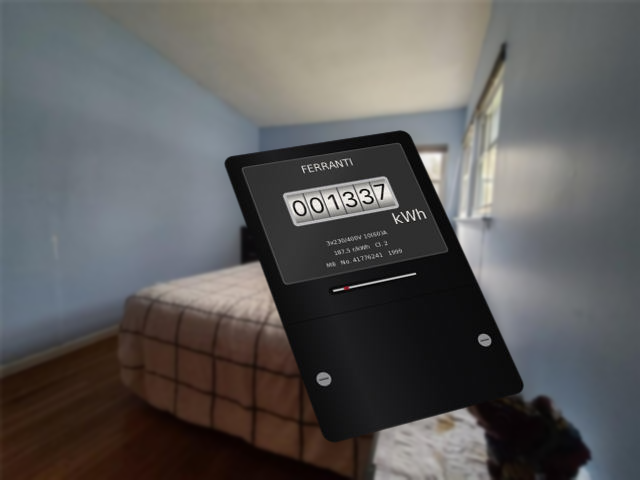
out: 1337 kWh
